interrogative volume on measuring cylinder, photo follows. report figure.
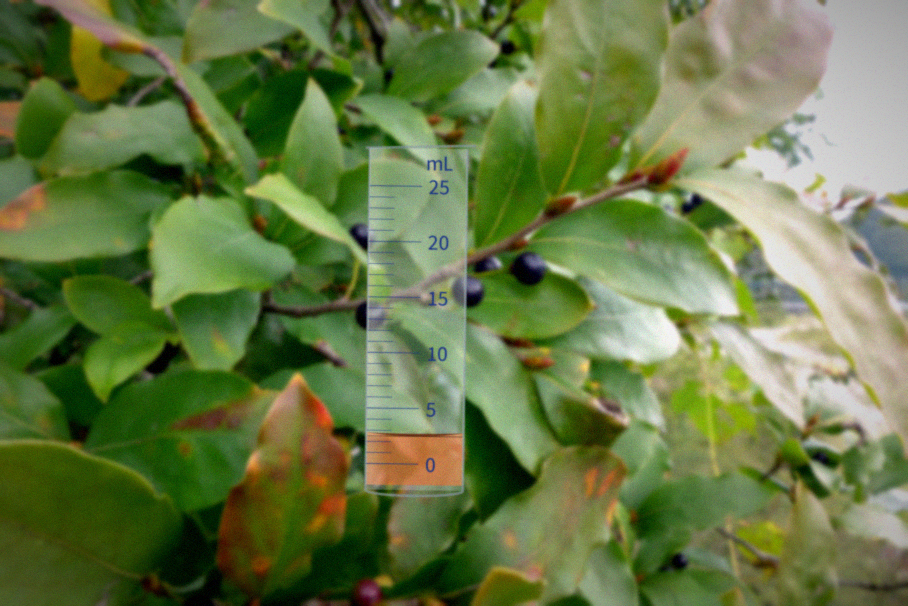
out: 2.5 mL
